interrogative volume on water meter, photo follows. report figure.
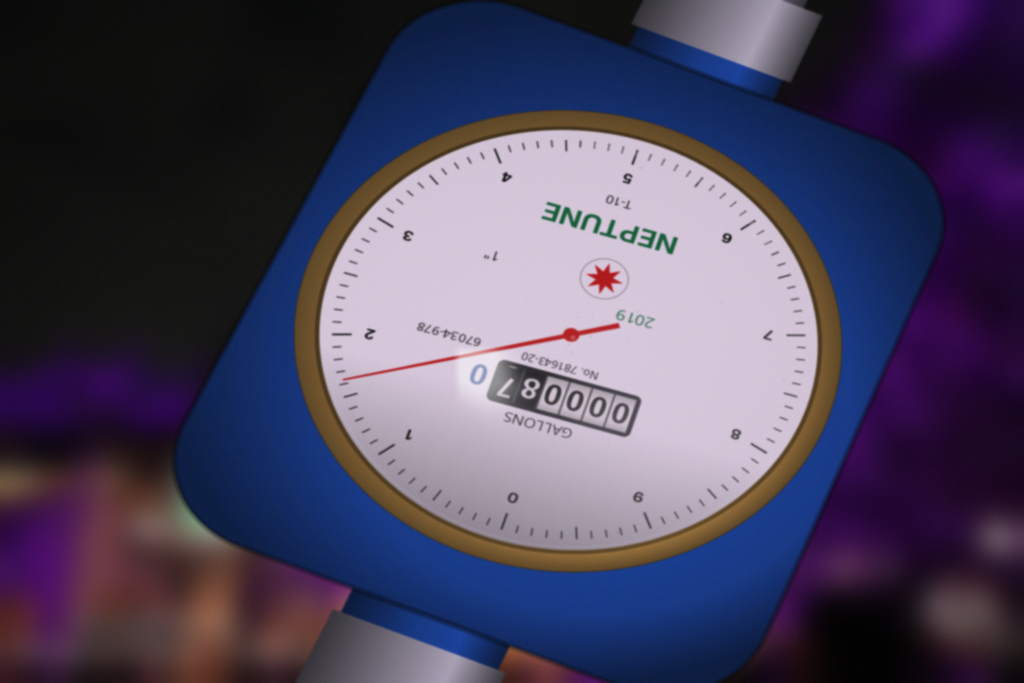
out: 871.6 gal
